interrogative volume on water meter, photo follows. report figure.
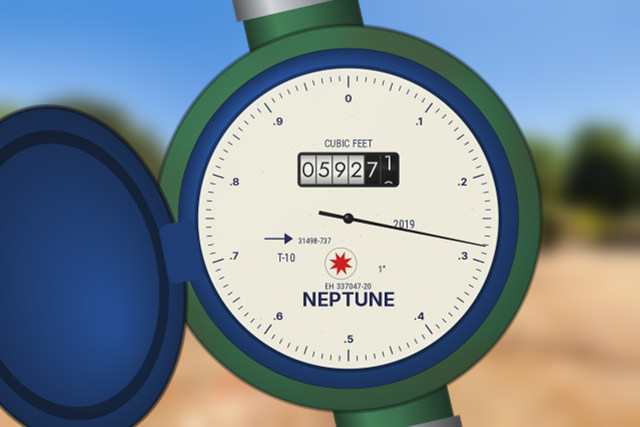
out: 59271.28 ft³
